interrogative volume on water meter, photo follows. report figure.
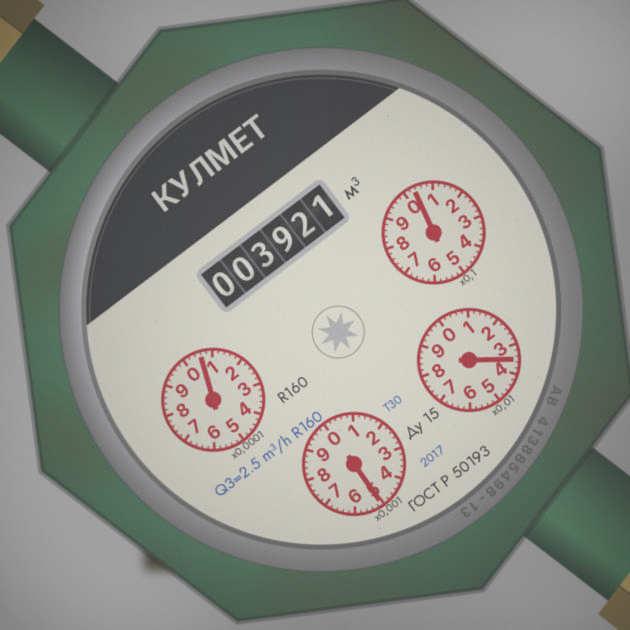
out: 3921.0350 m³
